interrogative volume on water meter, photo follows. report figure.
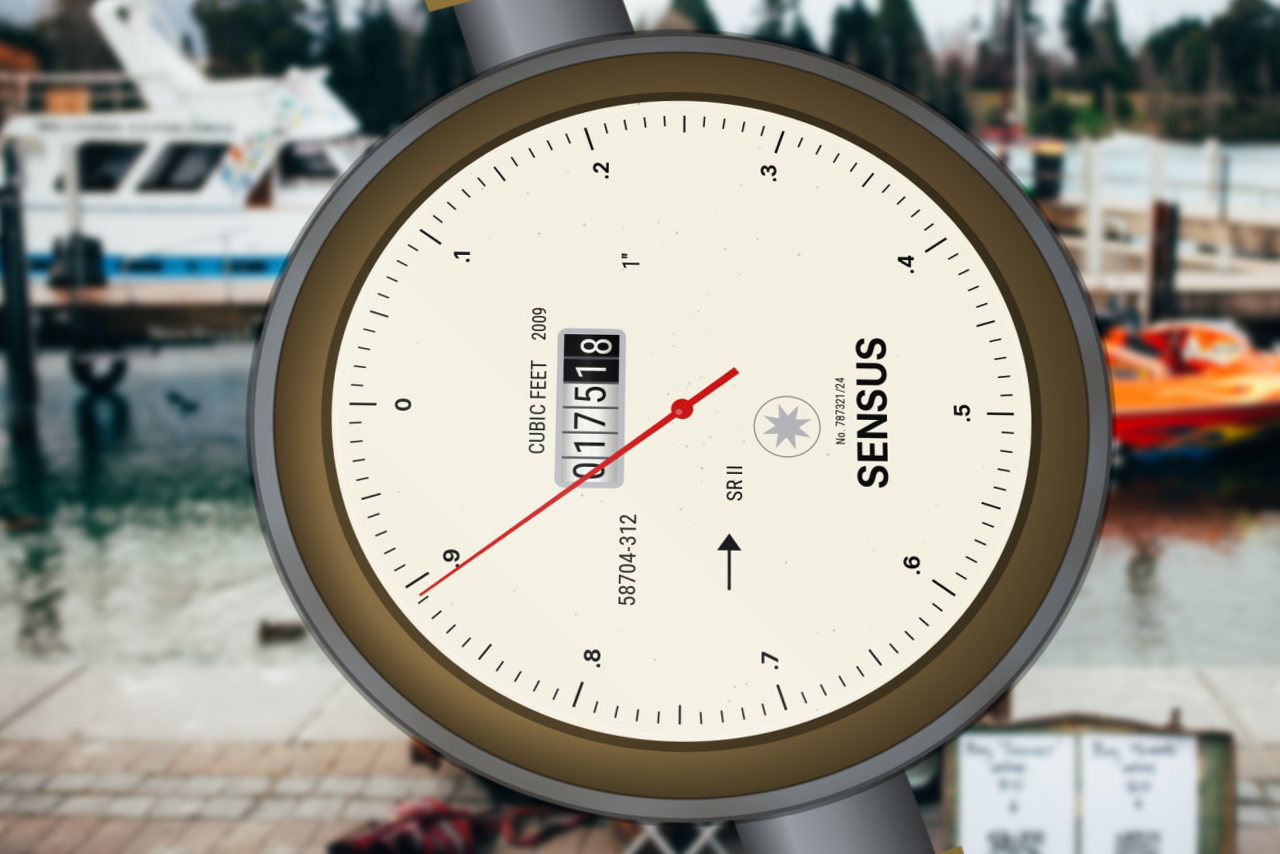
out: 17517.89 ft³
